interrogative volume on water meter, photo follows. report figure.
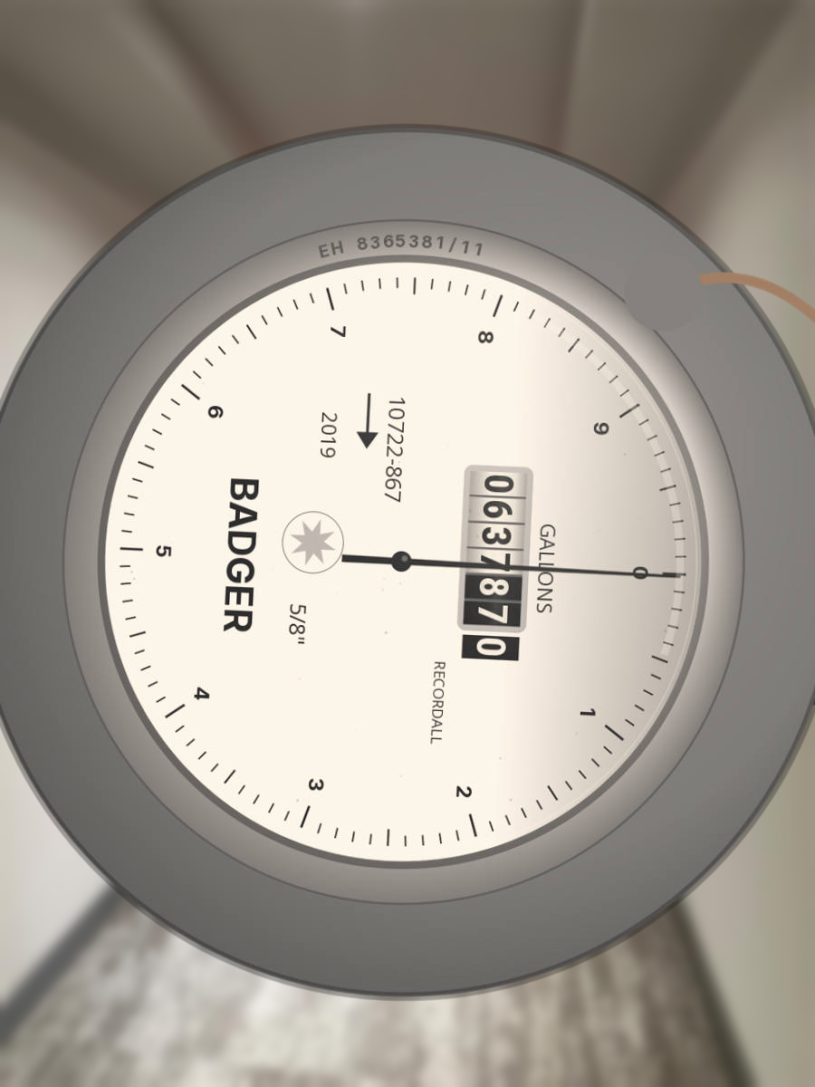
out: 637870.0 gal
